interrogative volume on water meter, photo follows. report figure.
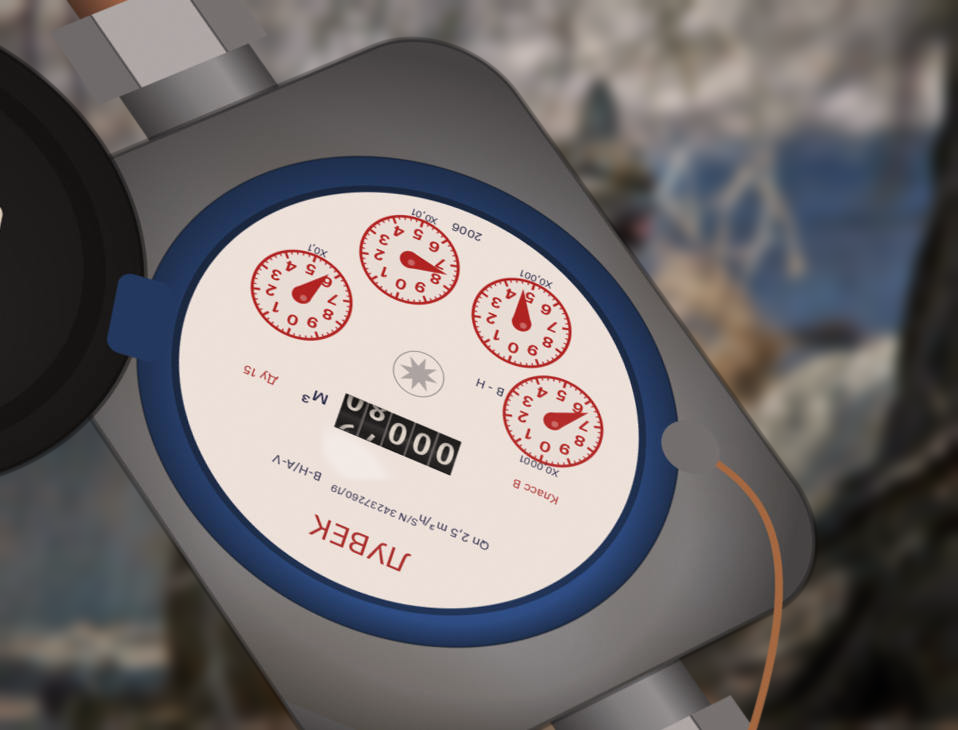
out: 79.5746 m³
